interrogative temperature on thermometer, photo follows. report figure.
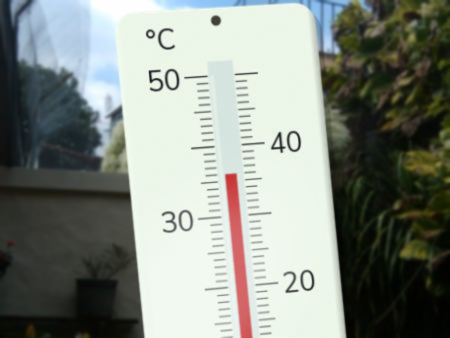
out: 36 °C
